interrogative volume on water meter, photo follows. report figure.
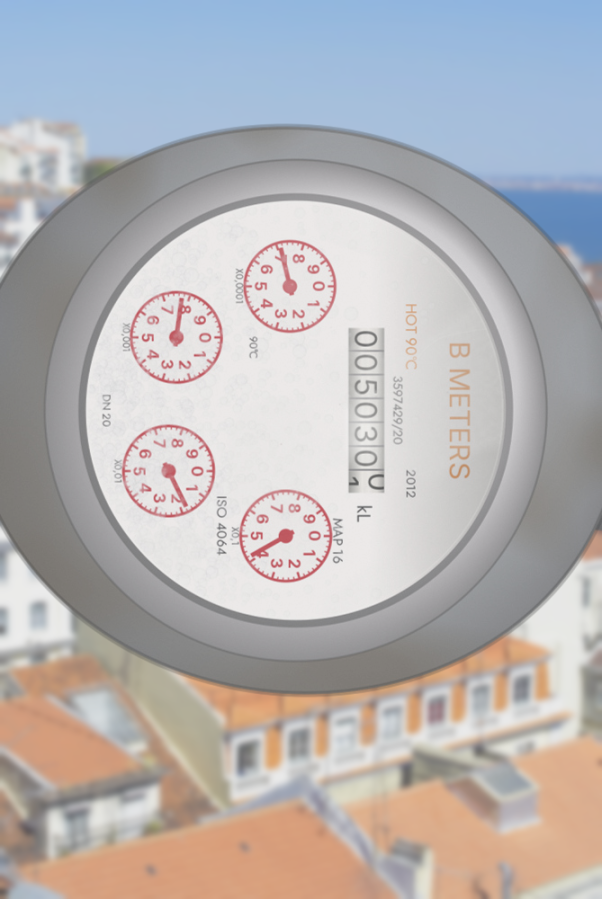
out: 50300.4177 kL
